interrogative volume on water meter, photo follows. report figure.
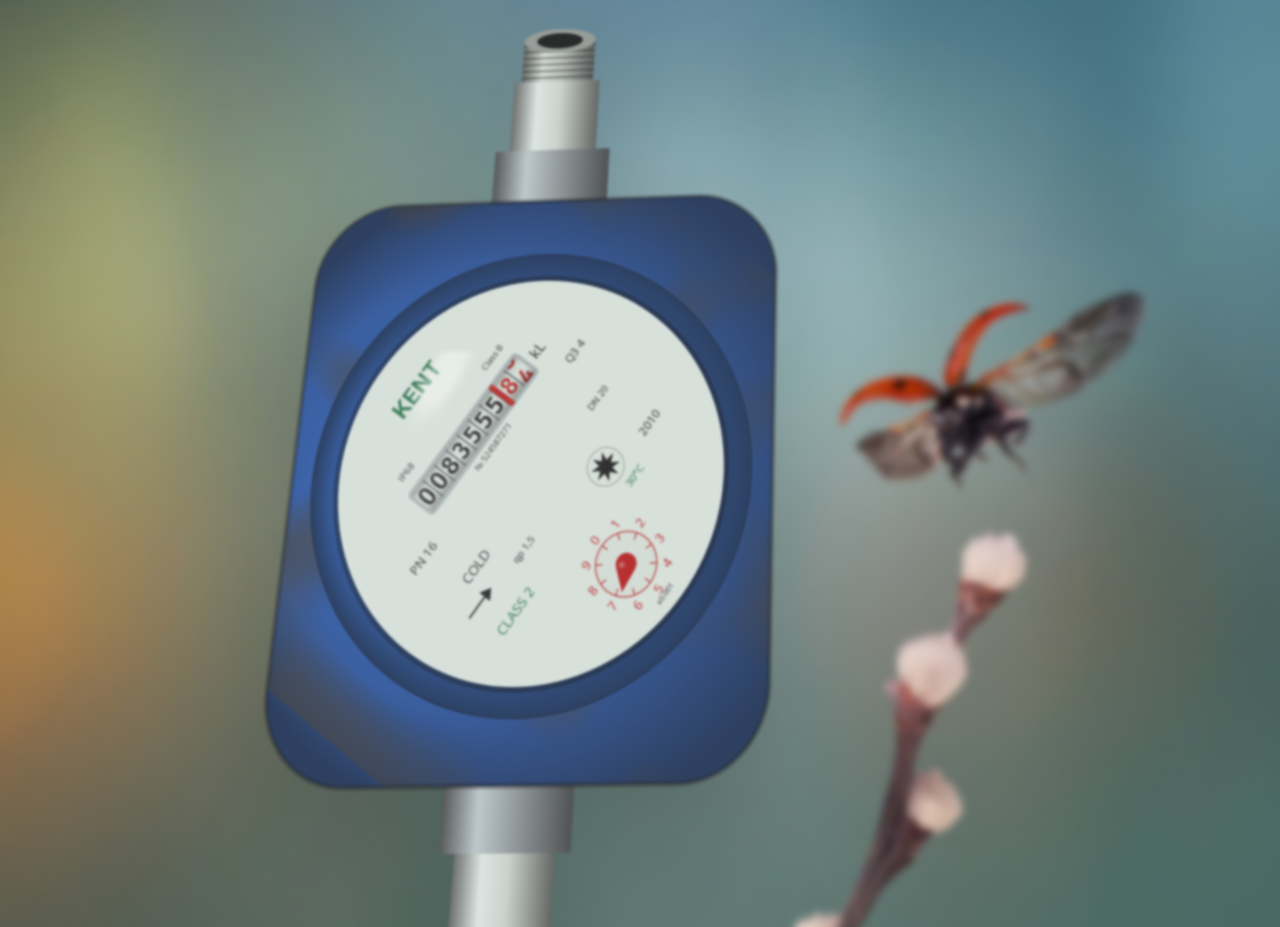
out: 83555.836 kL
